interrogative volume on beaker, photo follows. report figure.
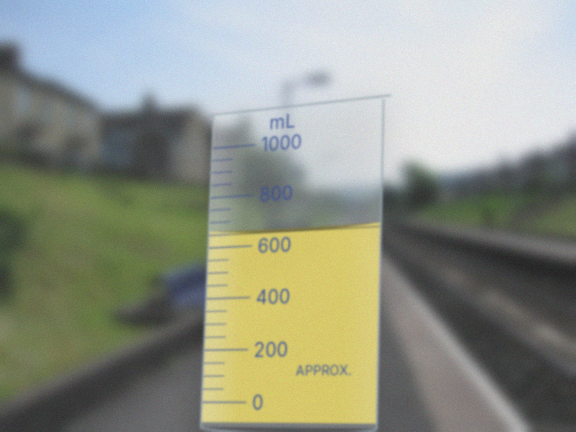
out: 650 mL
